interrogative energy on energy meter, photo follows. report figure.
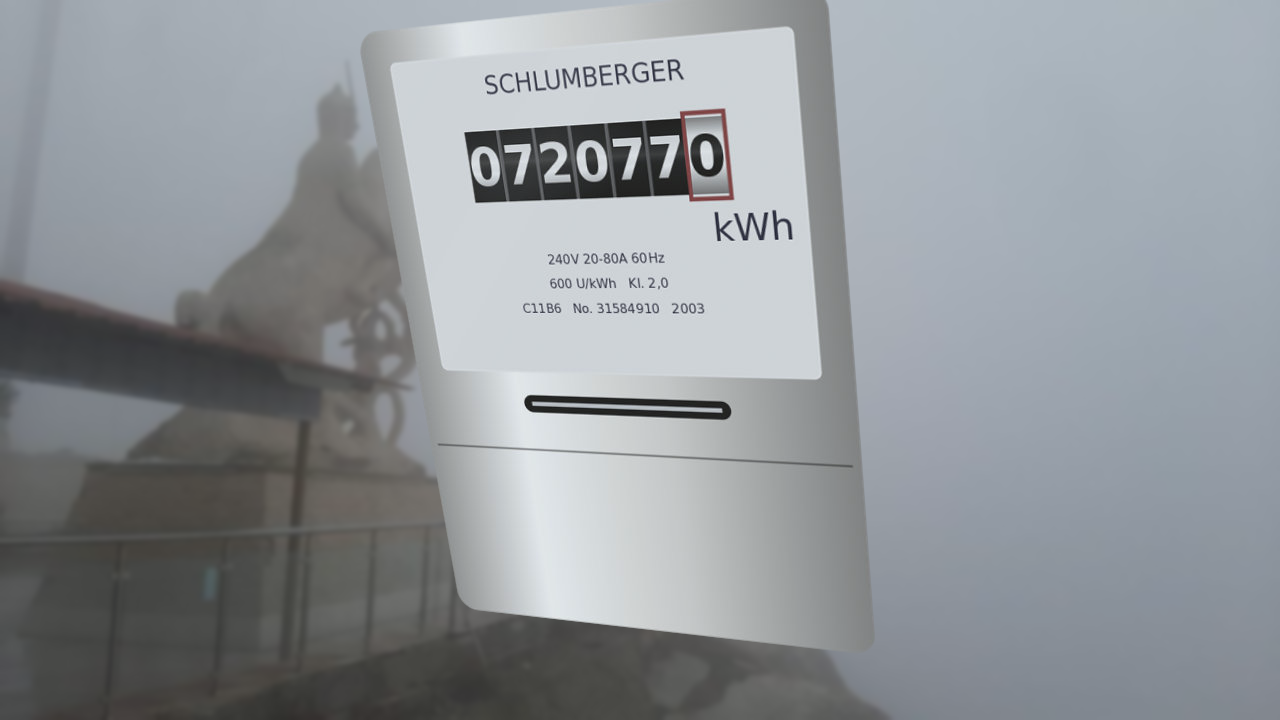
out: 72077.0 kWh
